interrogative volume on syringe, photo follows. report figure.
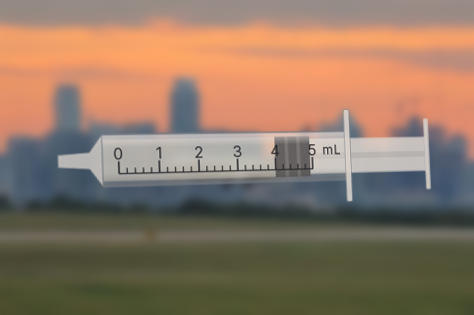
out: 4 mL
